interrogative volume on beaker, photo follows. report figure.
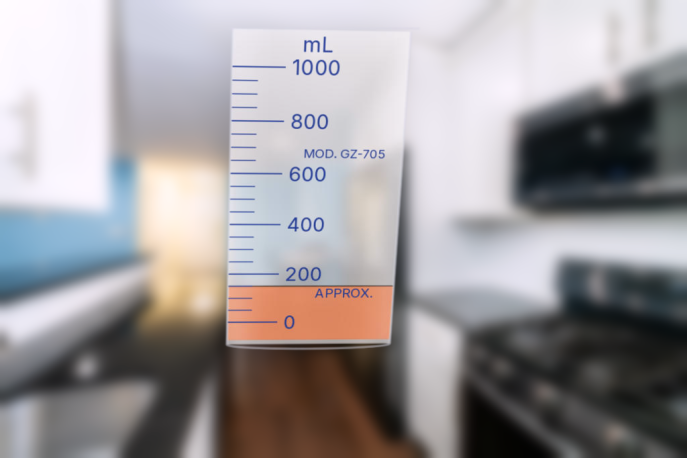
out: 150 mL
